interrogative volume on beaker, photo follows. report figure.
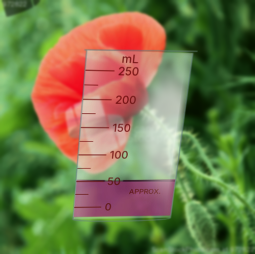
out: 50 mL
